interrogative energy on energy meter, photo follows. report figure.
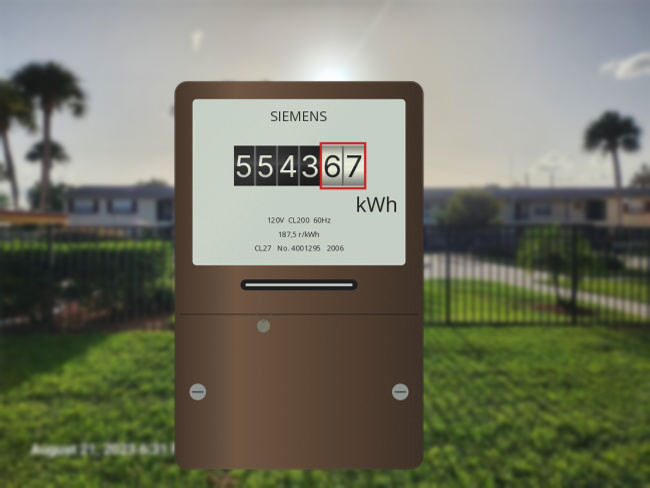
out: 5543.67 kWh
